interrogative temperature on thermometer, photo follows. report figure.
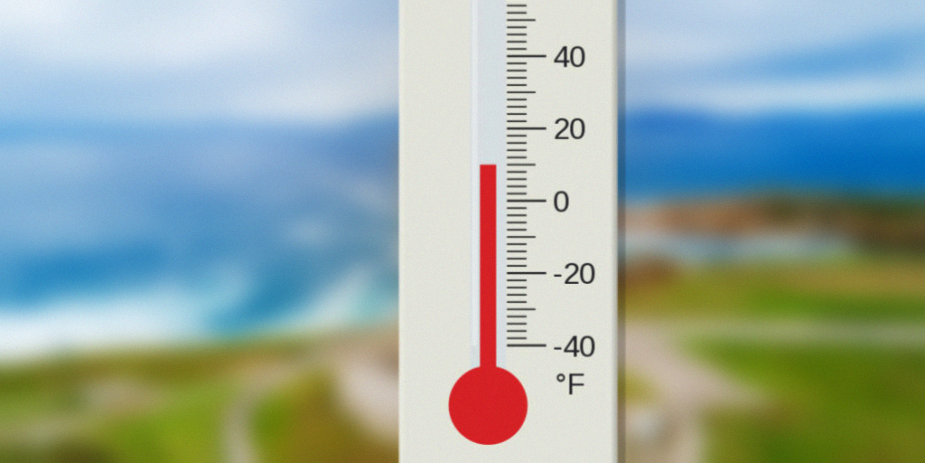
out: 10 °F
